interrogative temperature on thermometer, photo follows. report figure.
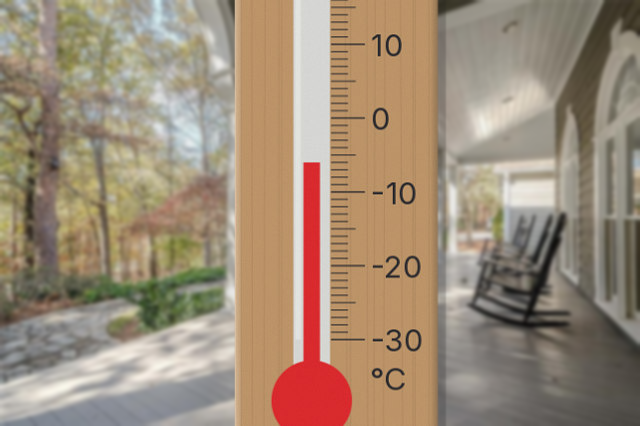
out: -6 °C
